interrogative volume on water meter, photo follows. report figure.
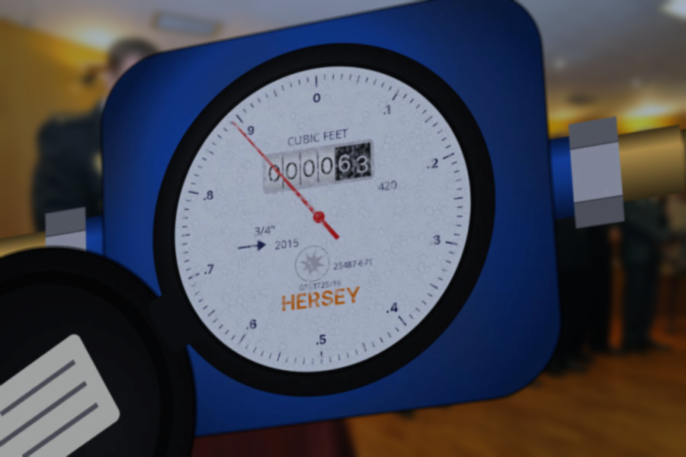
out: 62.89 ft³
